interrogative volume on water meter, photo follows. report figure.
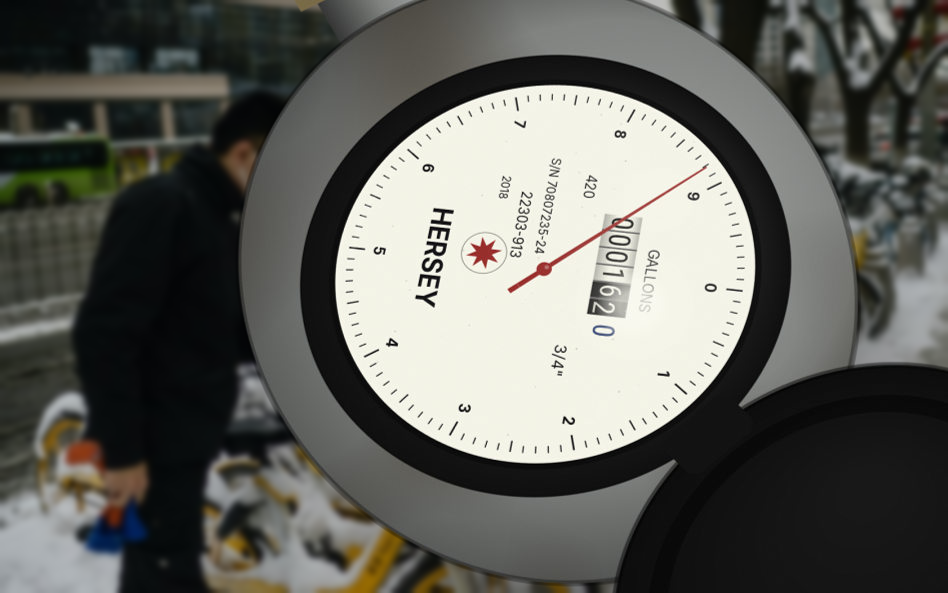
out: 1618.8 gal
